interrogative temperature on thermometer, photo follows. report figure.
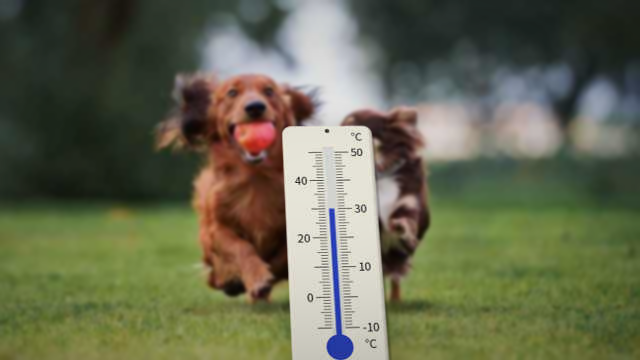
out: 30 °C
